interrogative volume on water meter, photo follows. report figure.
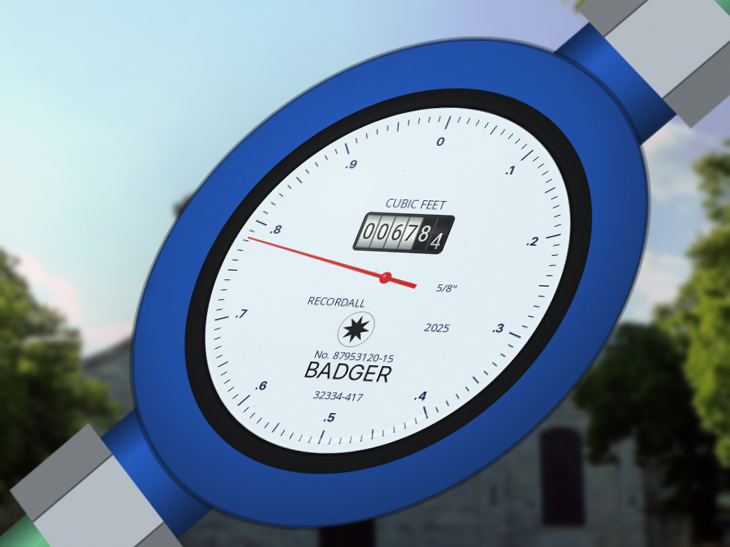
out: 6783.78 ft³
